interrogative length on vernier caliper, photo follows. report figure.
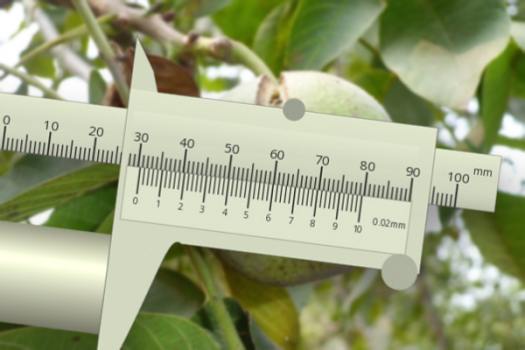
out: 30.5 mm
